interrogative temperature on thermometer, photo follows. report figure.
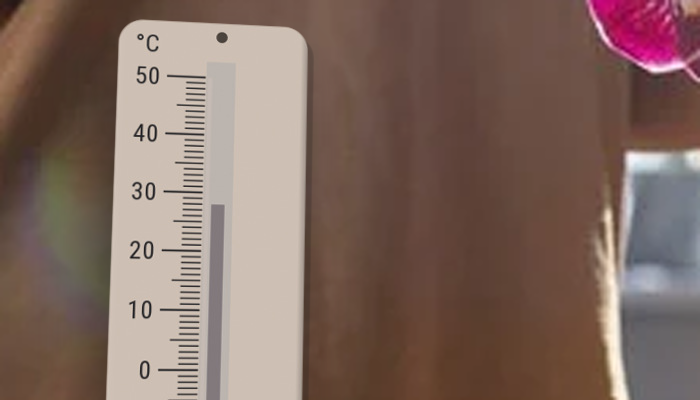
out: 28 °C
